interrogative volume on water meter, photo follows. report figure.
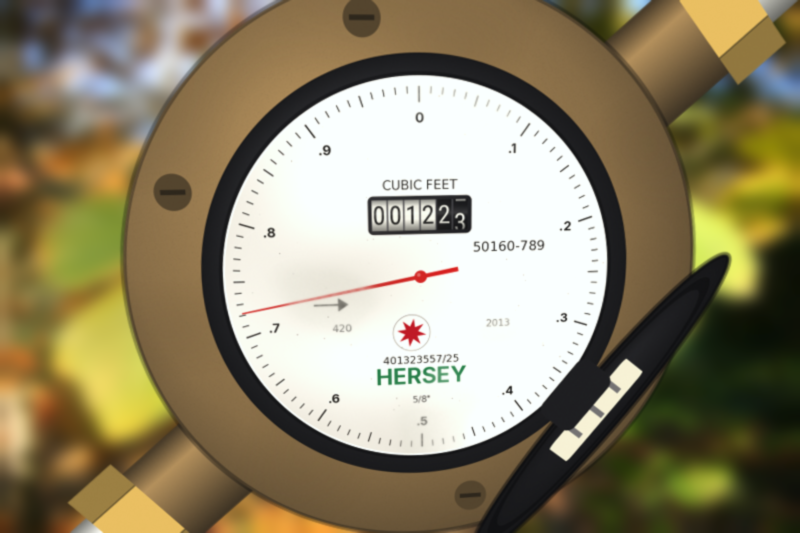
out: 1222.72 ft³
